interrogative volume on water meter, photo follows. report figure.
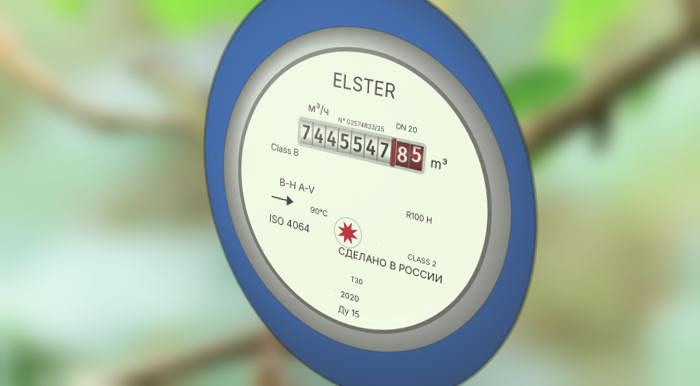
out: 7445547.85 m³
